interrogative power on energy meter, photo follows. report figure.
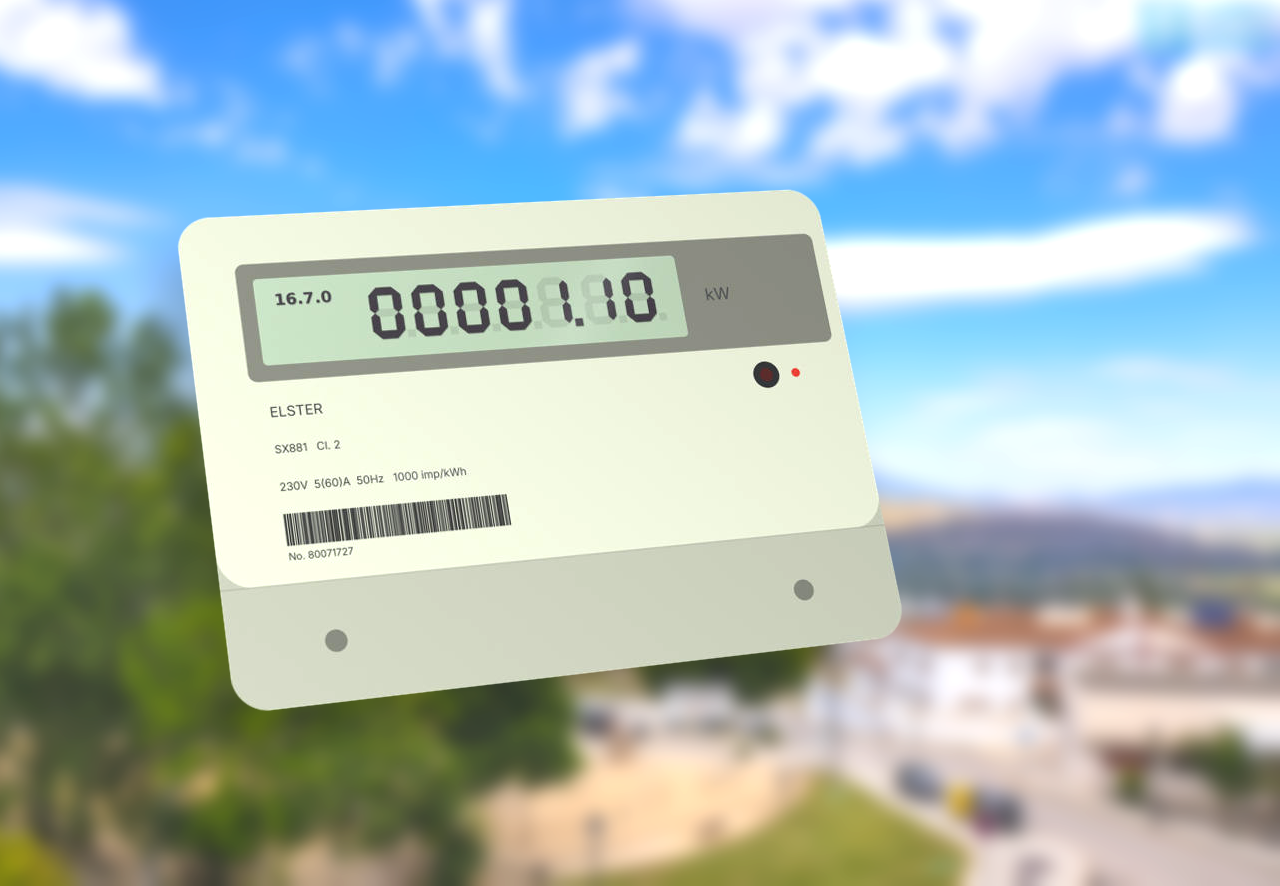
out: 1.10 kW
